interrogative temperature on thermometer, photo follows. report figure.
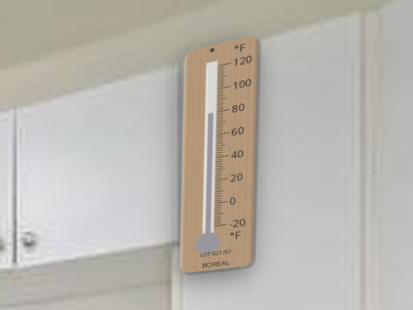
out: 80 °F
